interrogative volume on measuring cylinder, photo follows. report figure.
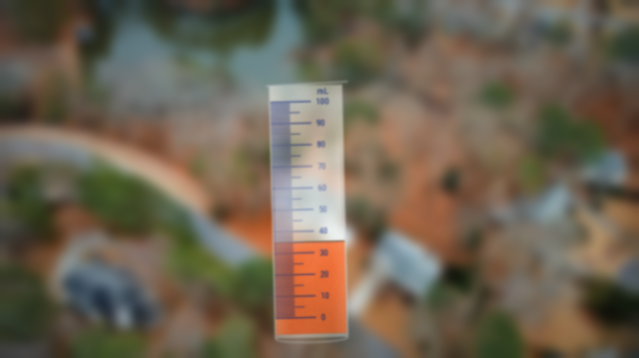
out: 35 mL
